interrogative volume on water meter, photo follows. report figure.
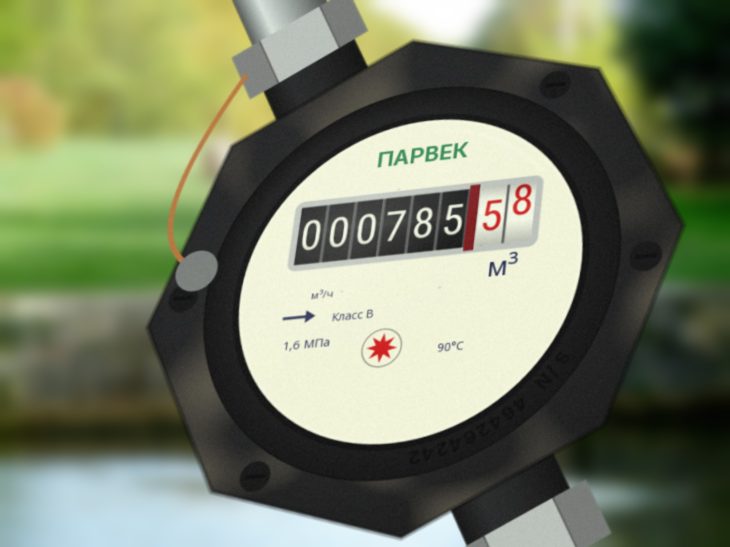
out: 785.58 m³
